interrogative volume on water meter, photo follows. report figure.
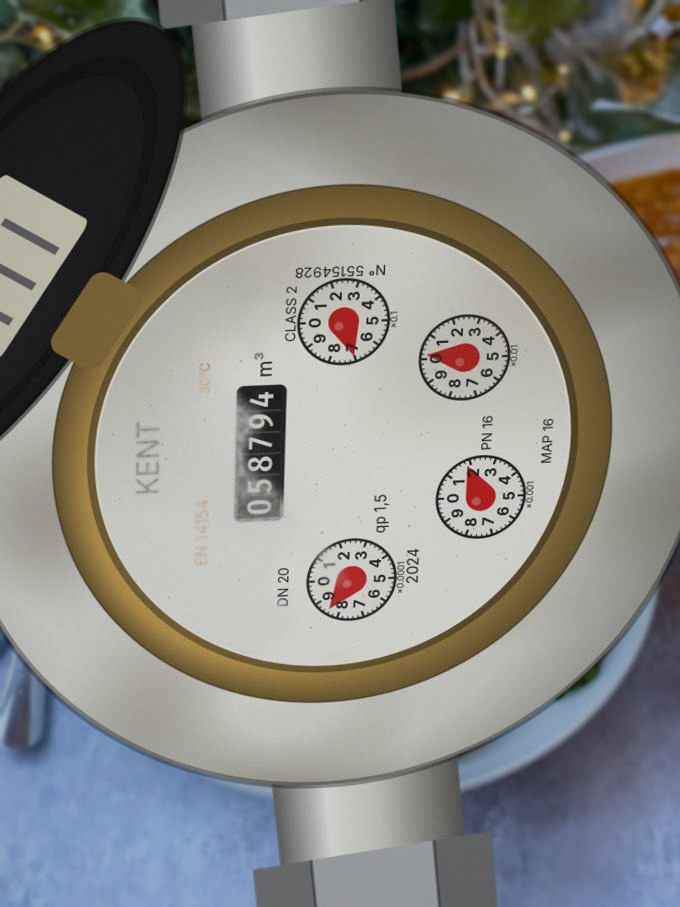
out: 58794.7018 m³
